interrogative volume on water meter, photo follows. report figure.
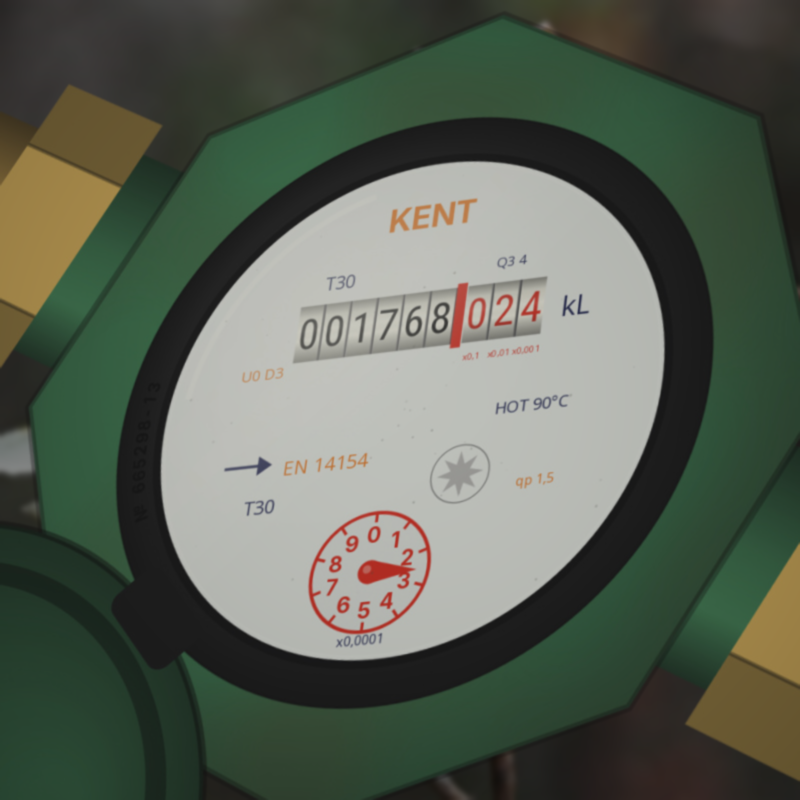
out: 1768.0242 kL
